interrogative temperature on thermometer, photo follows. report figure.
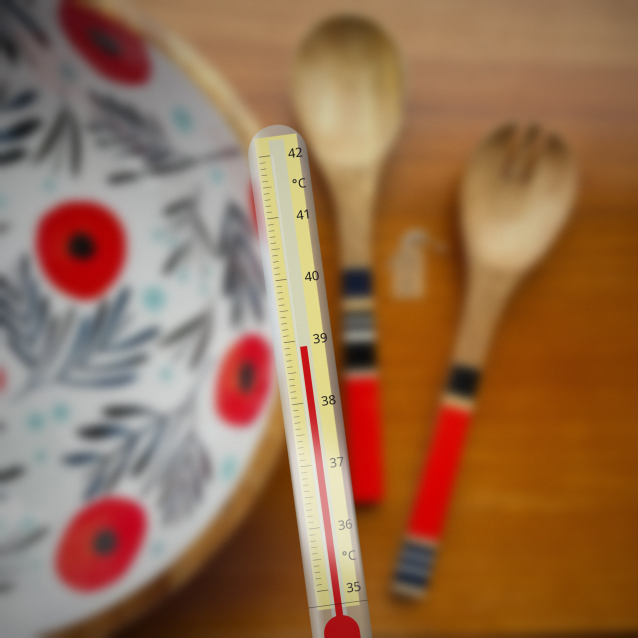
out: 38.9 °C
